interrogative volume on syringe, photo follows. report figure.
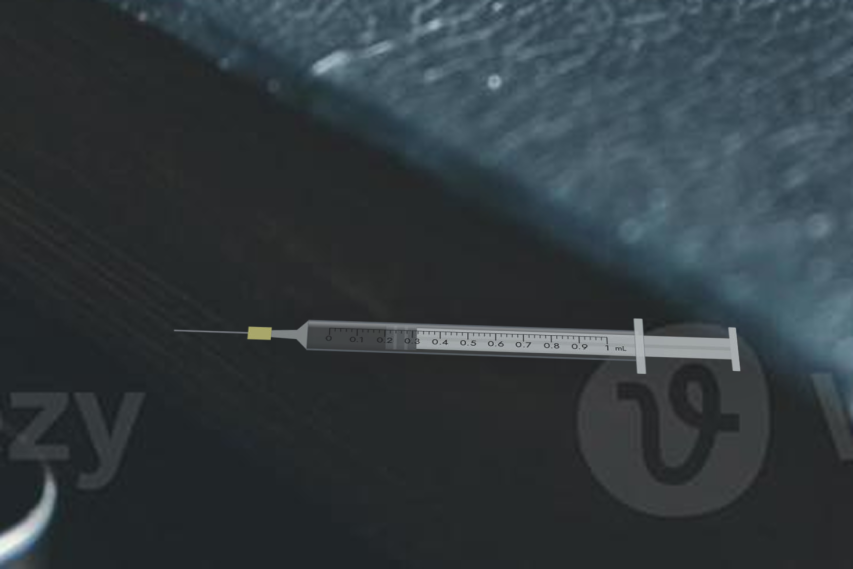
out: 0.2 mL
